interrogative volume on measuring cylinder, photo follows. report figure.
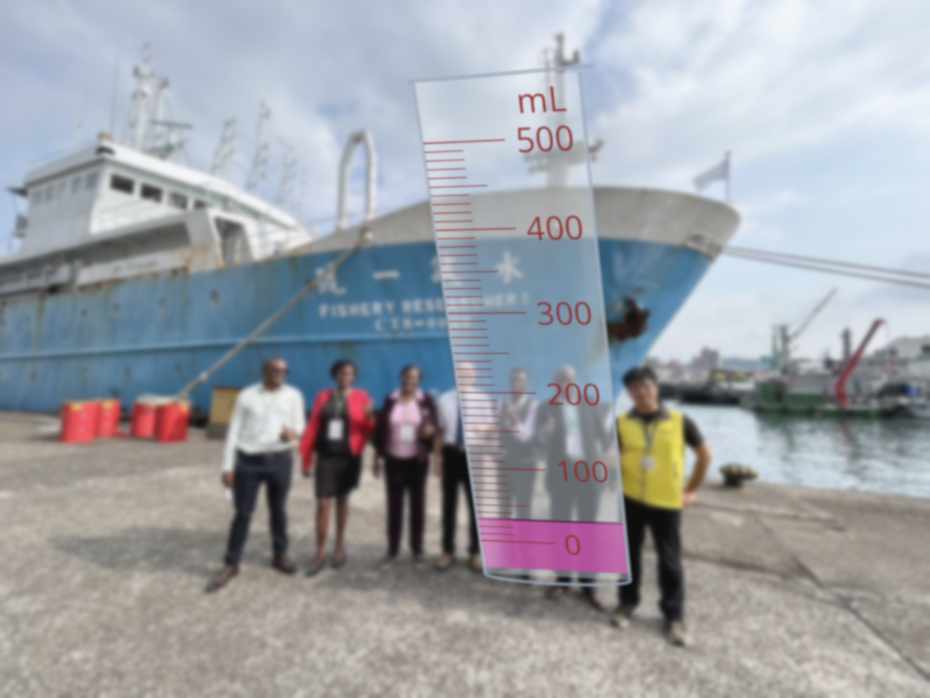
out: 30 mL
